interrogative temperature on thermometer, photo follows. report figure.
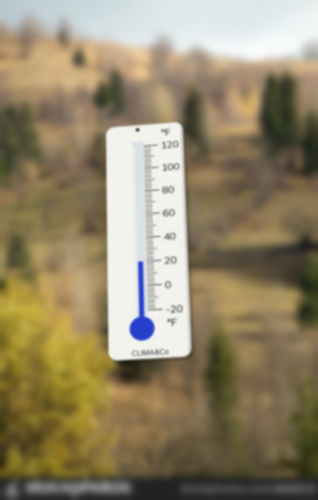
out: 20 °F
